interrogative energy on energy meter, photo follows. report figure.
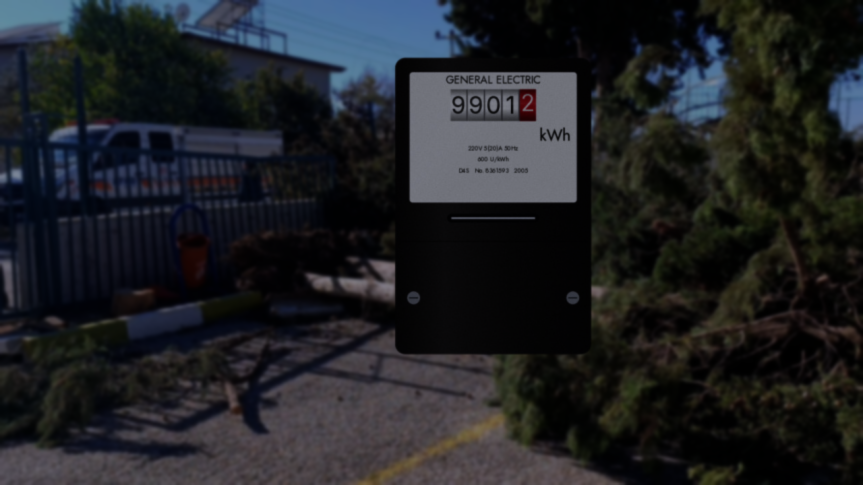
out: 9901.2 kWh
